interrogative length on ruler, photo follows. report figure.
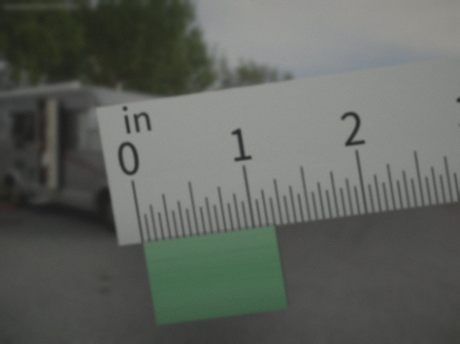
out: 1.1875 in
